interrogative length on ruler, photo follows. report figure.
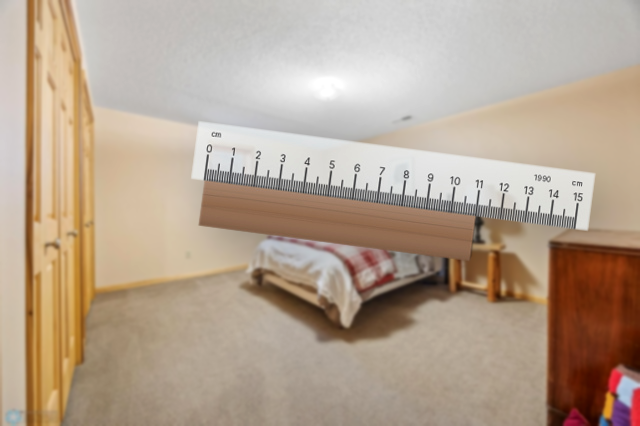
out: 11 cm
